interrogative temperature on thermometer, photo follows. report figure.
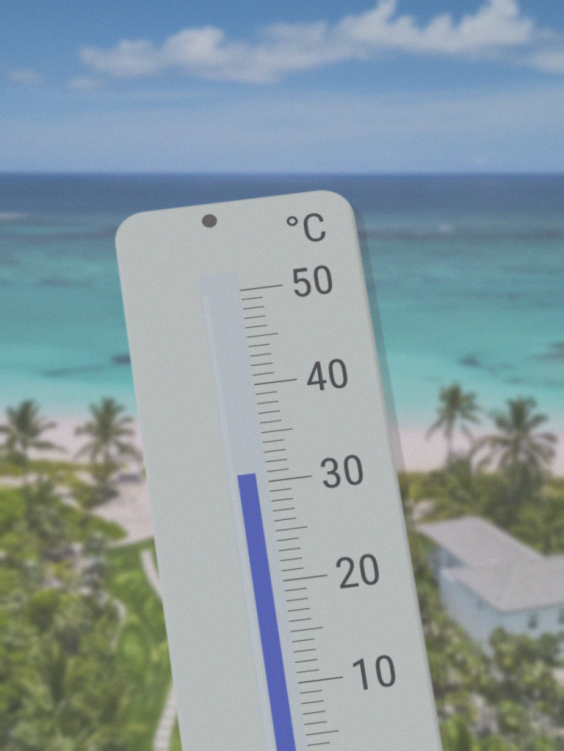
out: 31 °C
